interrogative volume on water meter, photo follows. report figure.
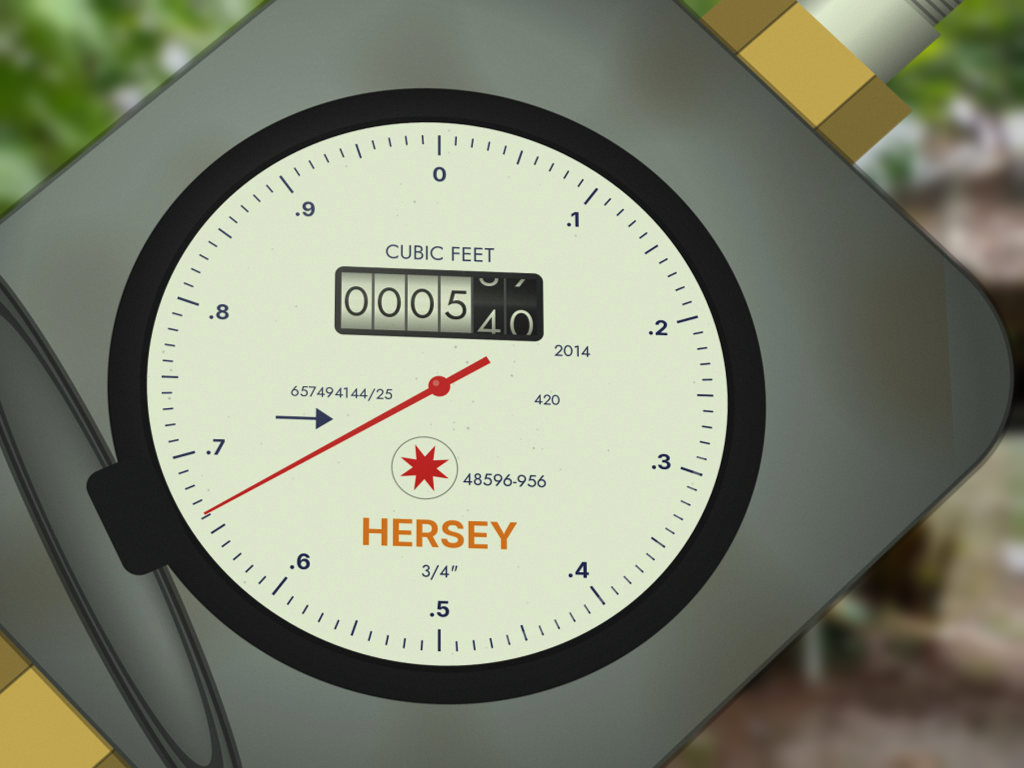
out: 539.66 ft³
